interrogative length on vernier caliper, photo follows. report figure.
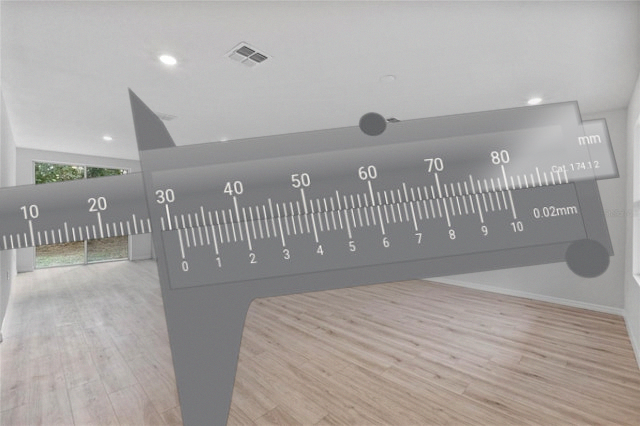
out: 31.2 mm
